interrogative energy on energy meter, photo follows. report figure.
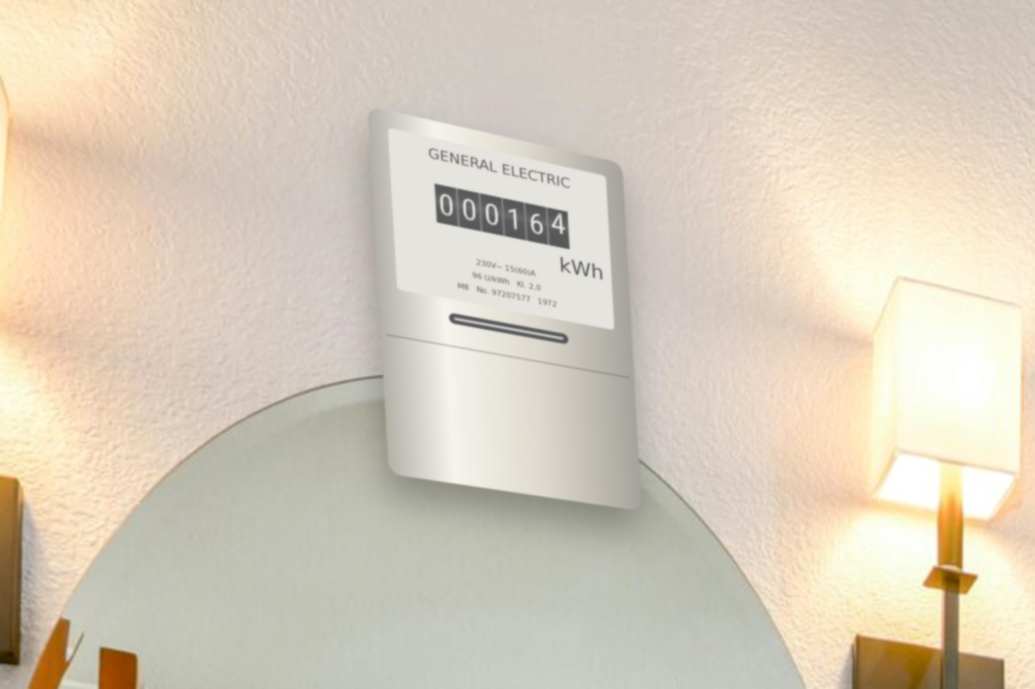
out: 164 kWh
